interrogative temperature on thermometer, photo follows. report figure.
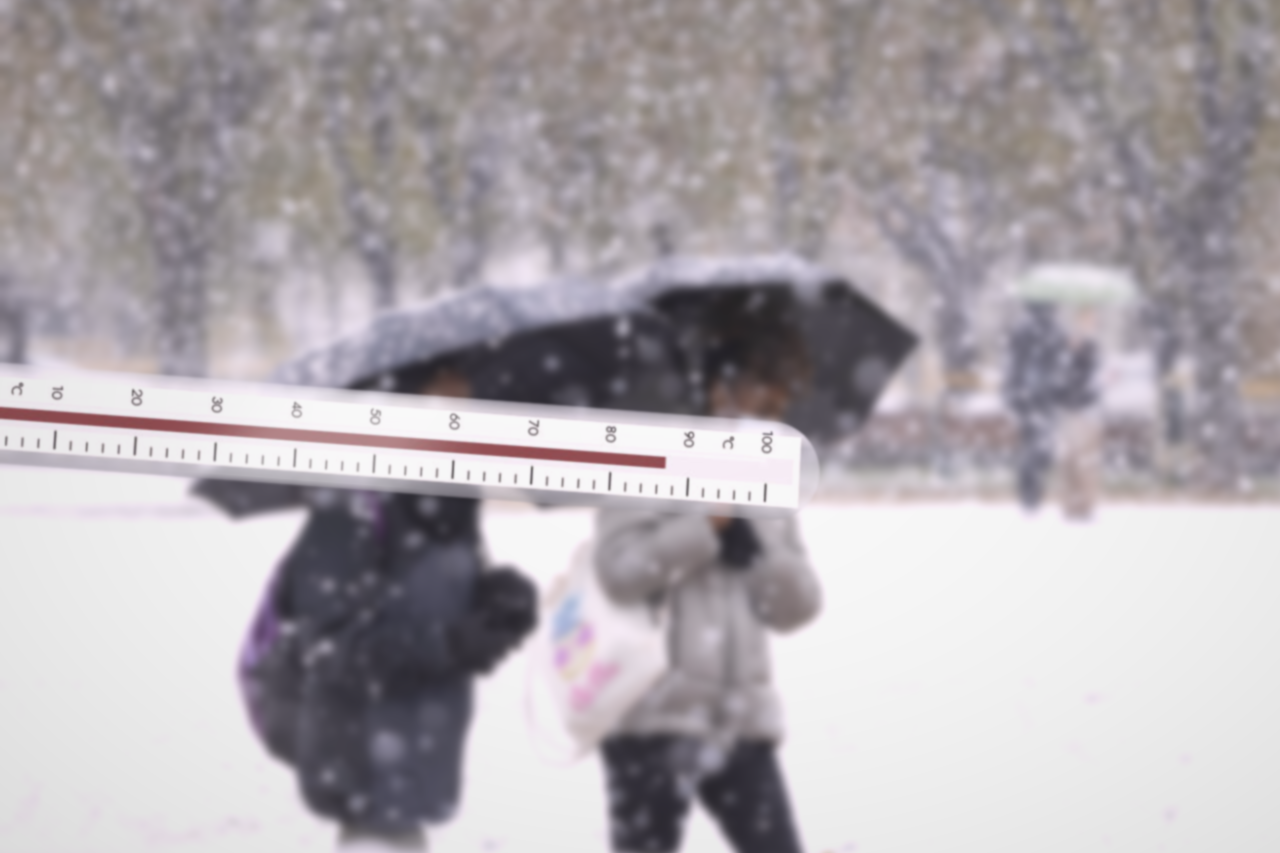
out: 87 °C
